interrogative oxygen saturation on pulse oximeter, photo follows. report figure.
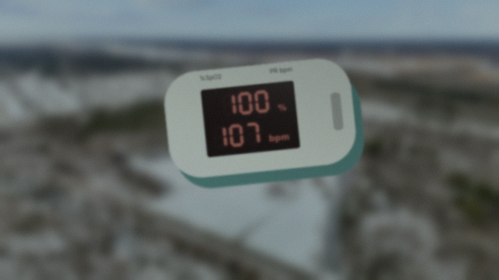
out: 100 %
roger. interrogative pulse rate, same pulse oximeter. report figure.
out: 107 bpm
